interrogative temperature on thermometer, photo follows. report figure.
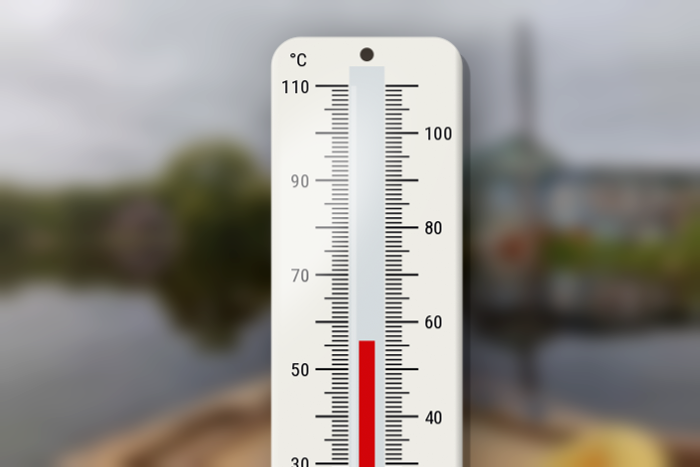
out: 56 °C
